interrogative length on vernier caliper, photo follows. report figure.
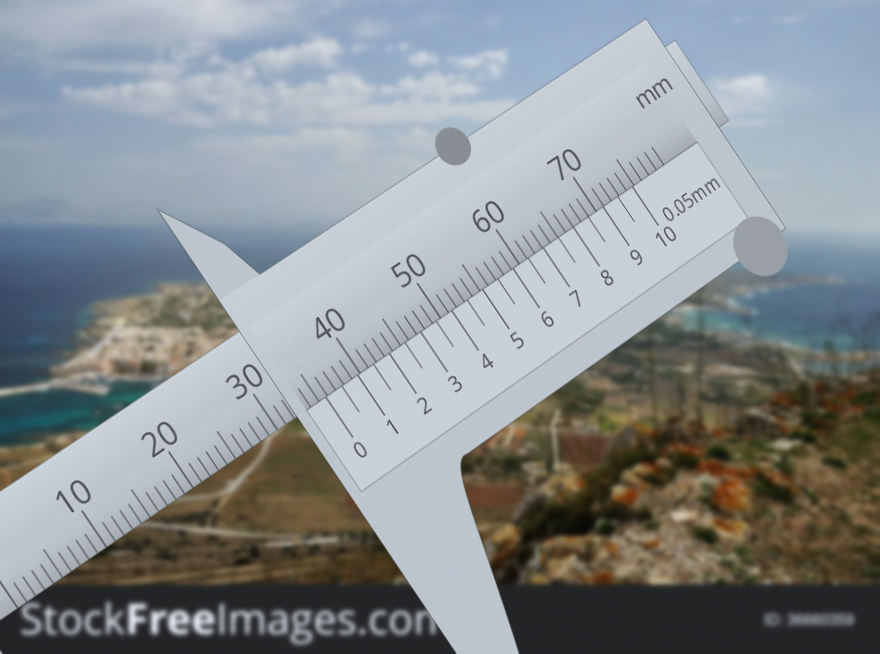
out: 35.8 mm
